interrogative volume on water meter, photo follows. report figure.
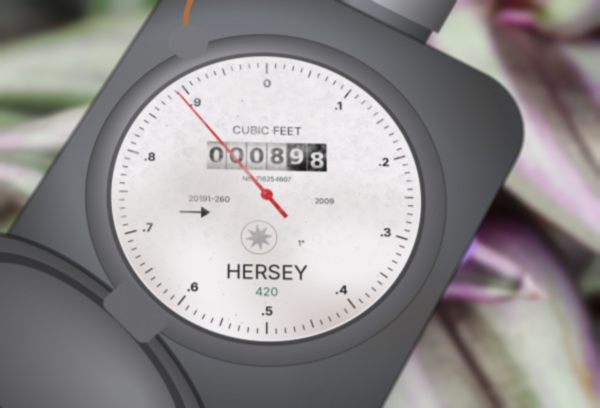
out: 897.89 ft³
